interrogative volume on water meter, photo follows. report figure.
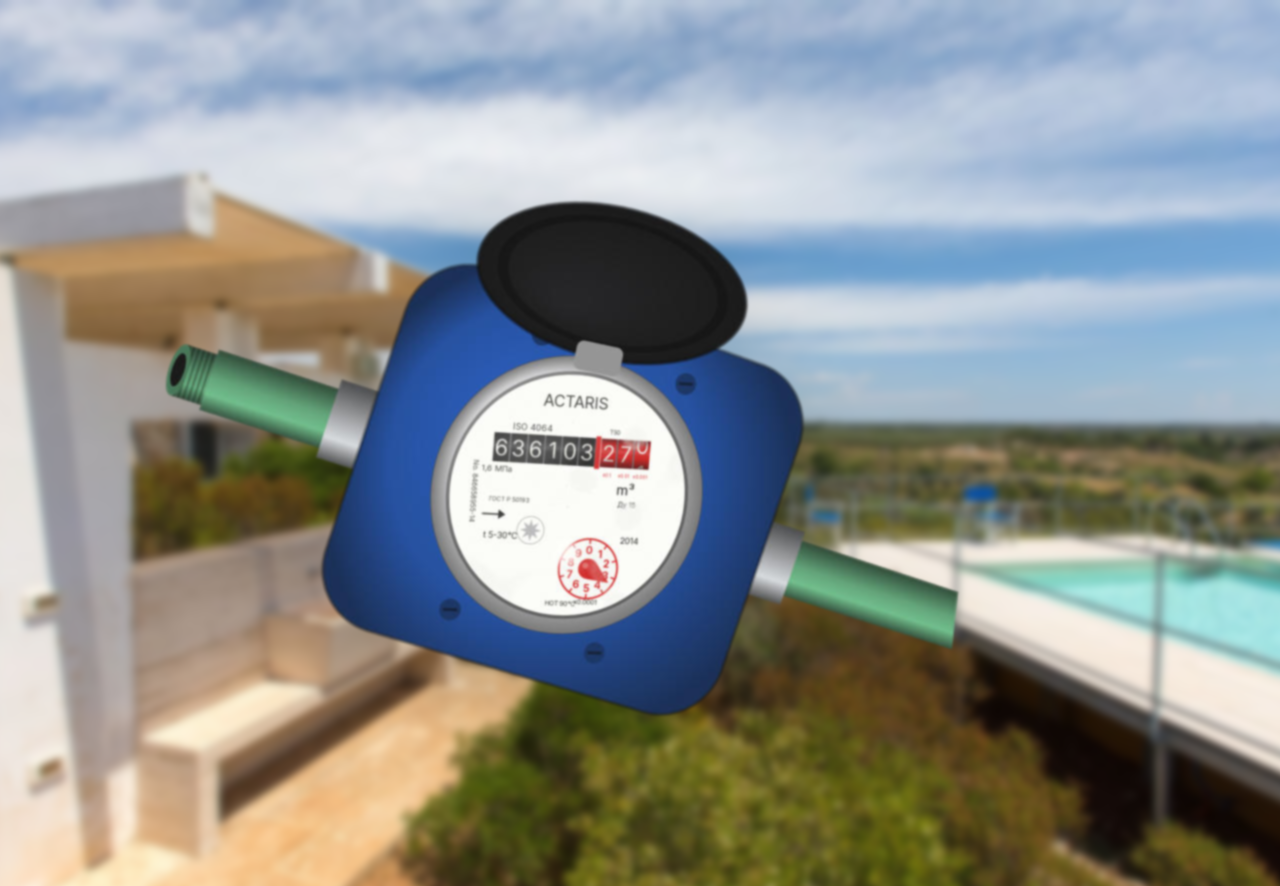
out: 636103.2703 m³
